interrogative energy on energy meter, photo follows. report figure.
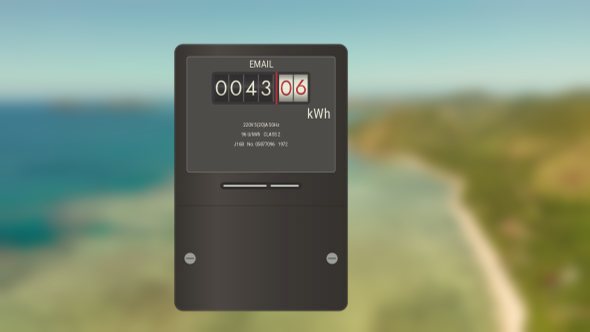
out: 43.06 kWh
